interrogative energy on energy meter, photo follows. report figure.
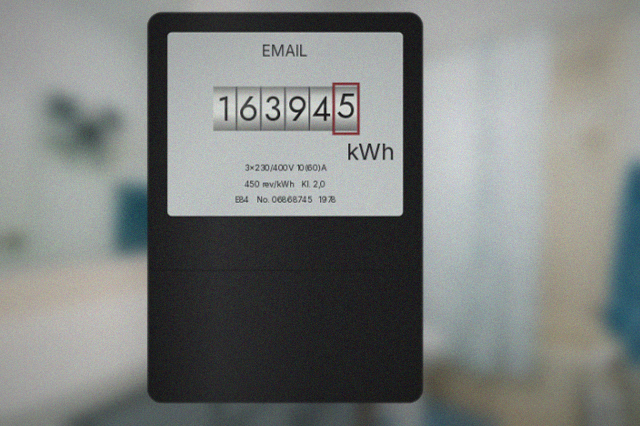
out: 16394.5 kWh
